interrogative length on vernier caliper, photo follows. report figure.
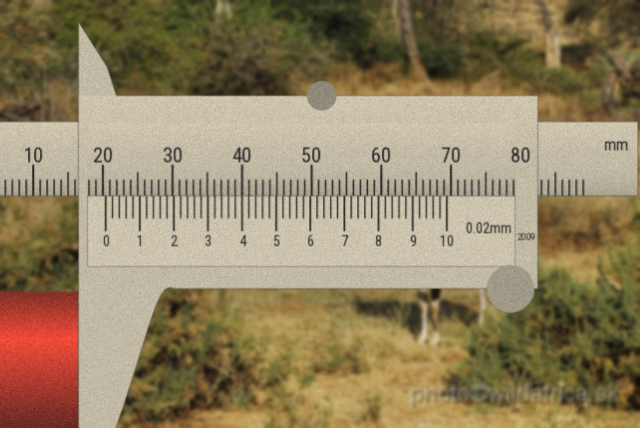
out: 20.4 mm
